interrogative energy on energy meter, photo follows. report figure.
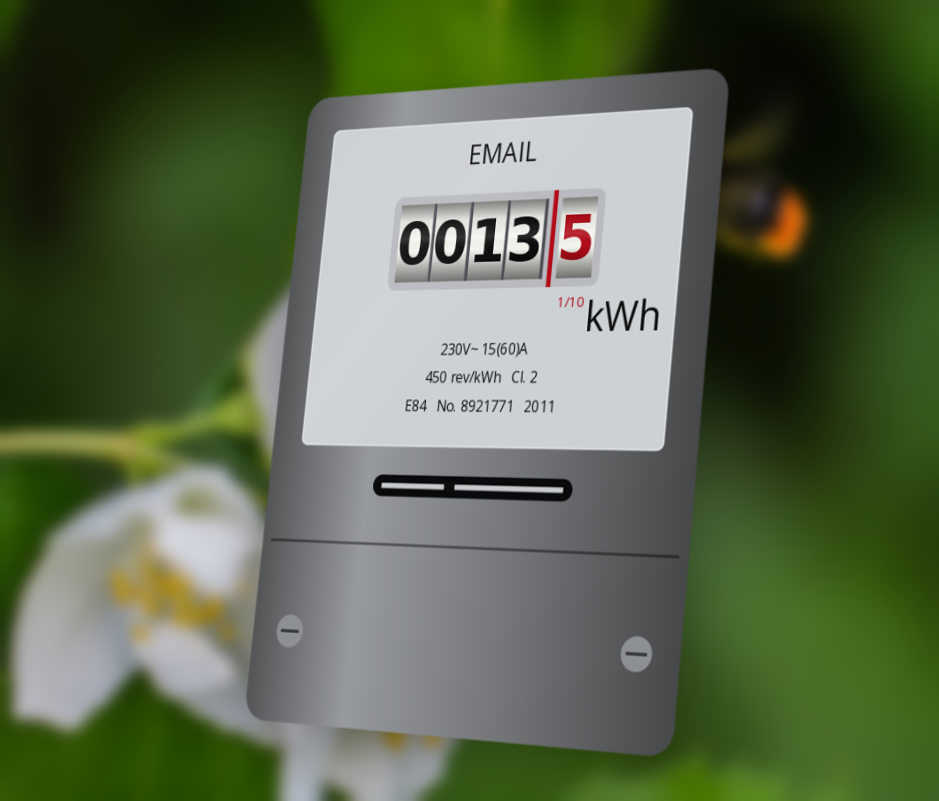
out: 13.5 kWh
